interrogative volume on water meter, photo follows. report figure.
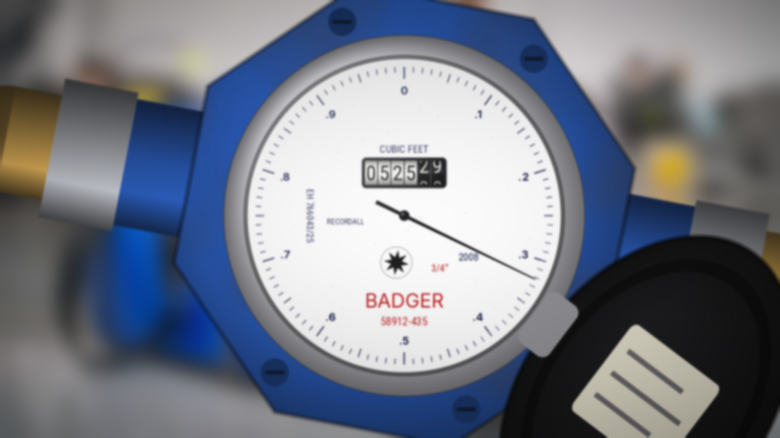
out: 52529.32 ft³
